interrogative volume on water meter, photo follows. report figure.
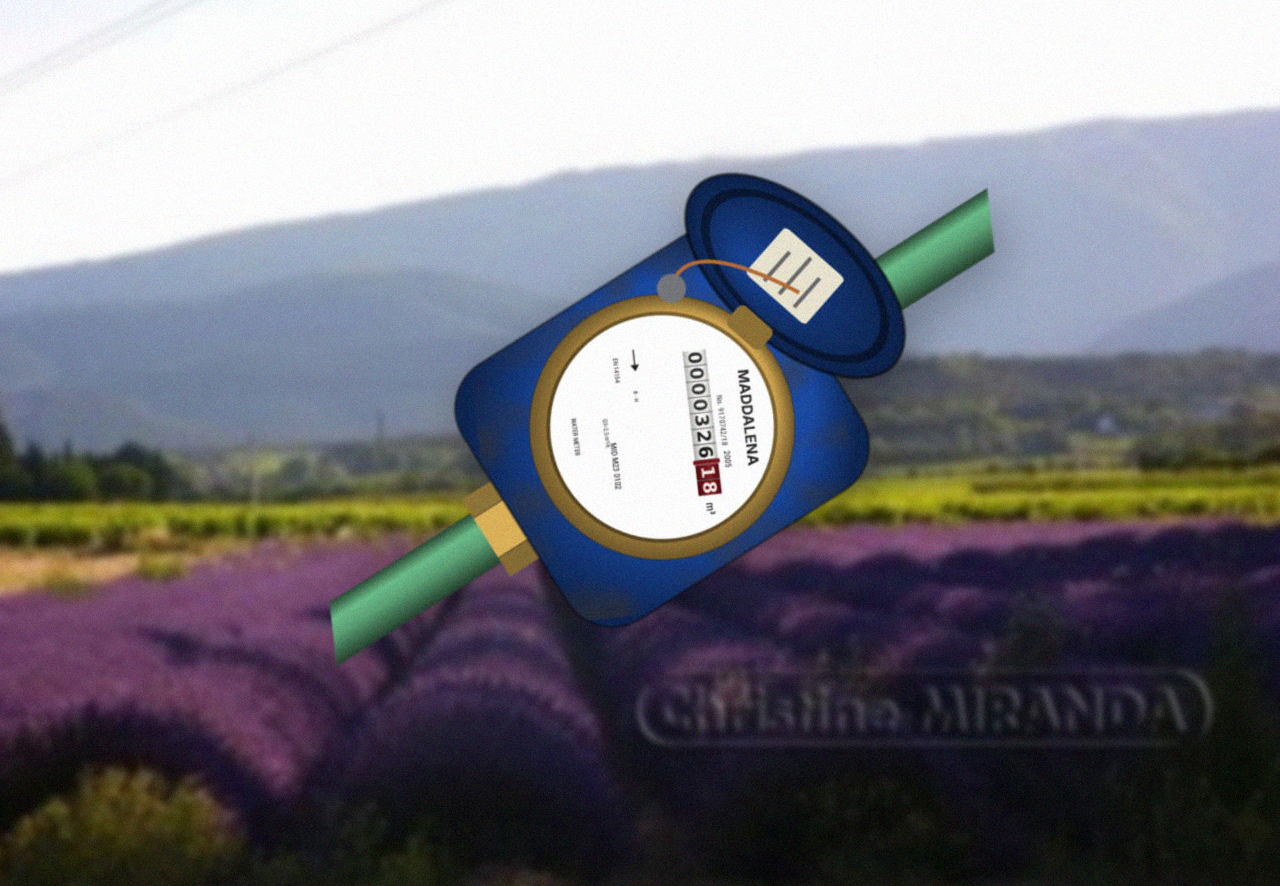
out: 326.18 m³
